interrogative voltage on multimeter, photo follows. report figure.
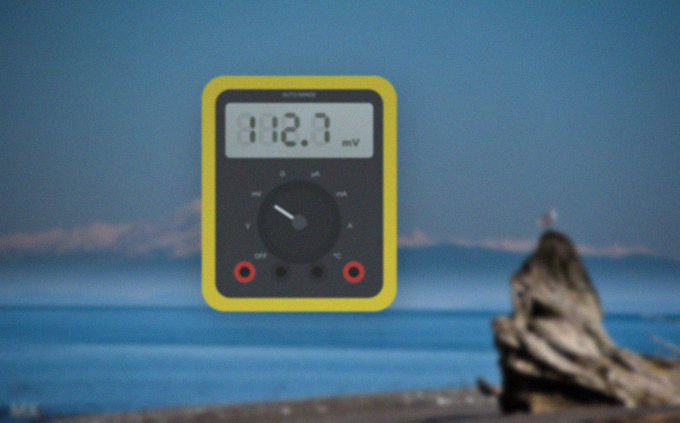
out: 112.7 mV
